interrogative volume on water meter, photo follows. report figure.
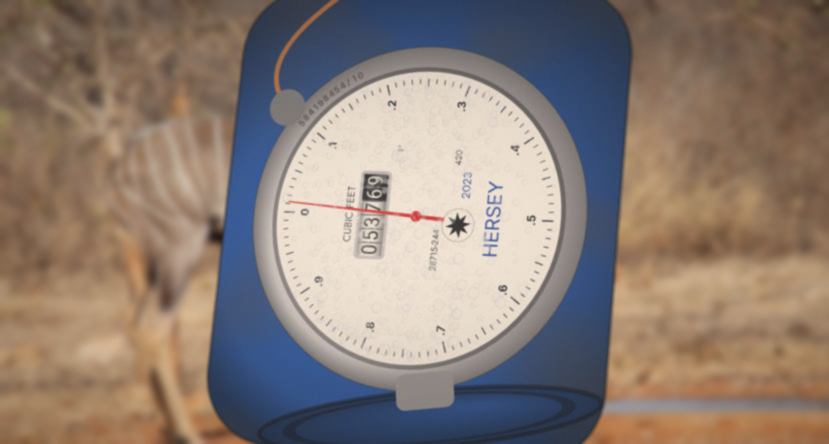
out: 53769.01 ft³
